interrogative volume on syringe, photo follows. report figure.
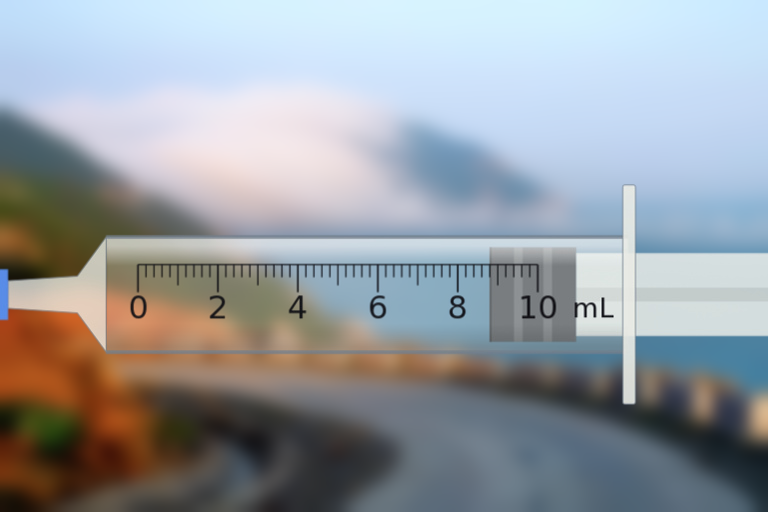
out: 8.8 mL
